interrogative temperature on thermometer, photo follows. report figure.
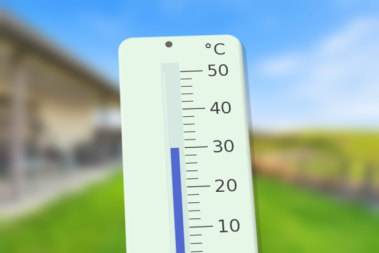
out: 30 °C
